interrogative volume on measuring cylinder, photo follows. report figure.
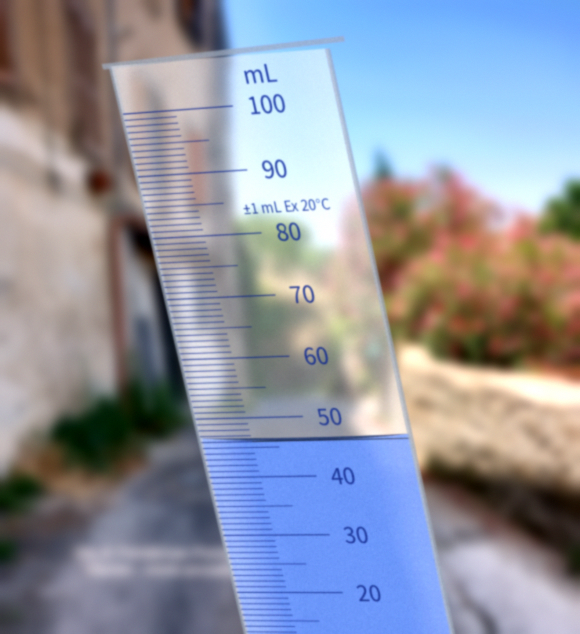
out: 46 mL
